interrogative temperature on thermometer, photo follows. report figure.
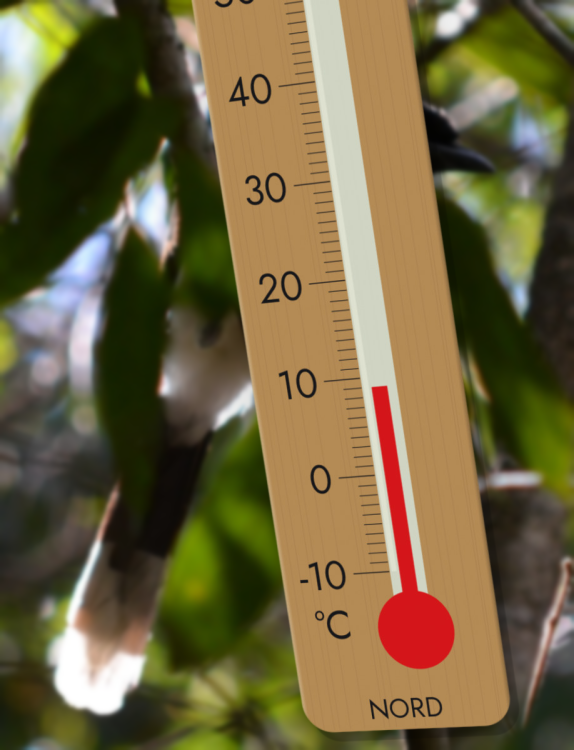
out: 9 °C
